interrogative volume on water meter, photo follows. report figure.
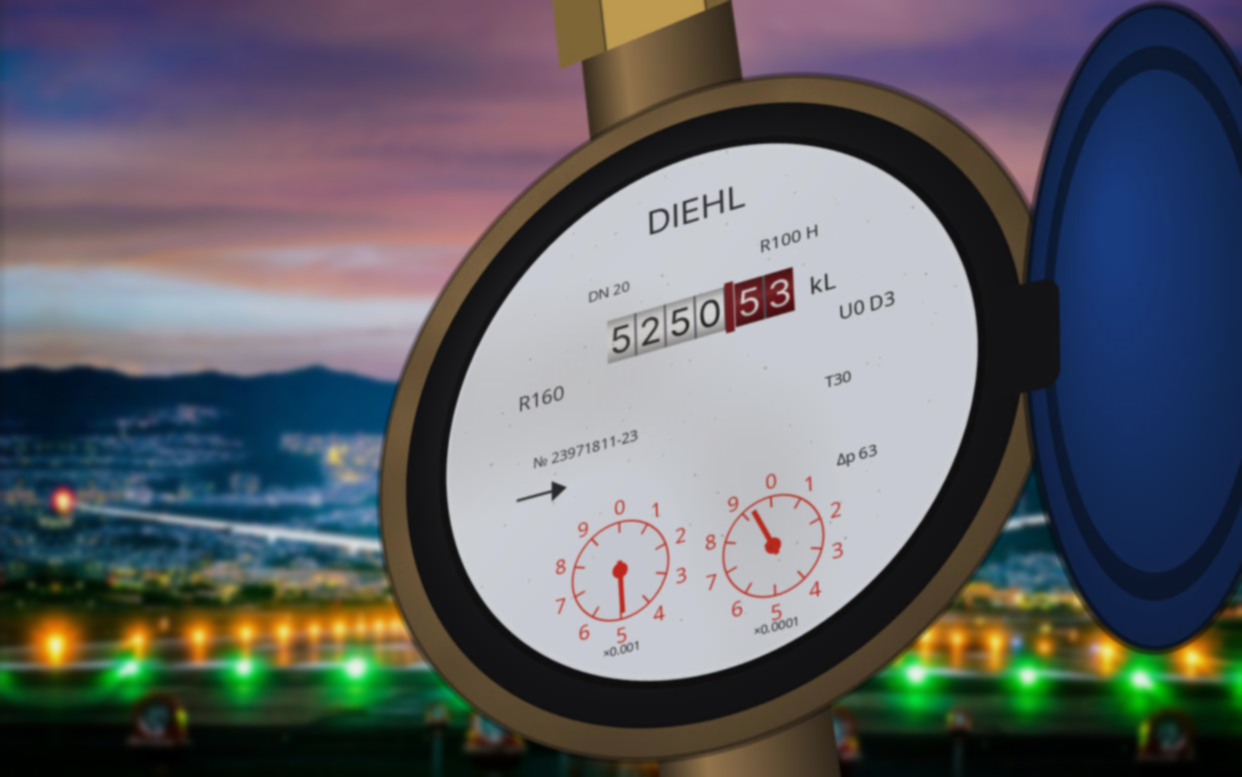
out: 5250.5349 kL
